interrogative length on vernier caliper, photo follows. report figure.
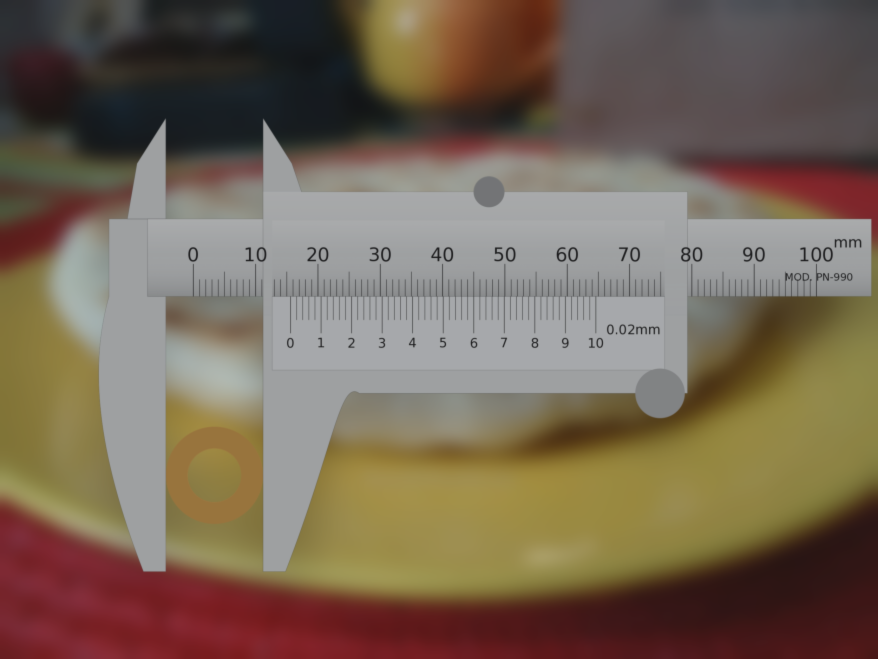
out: 15.6 mm
